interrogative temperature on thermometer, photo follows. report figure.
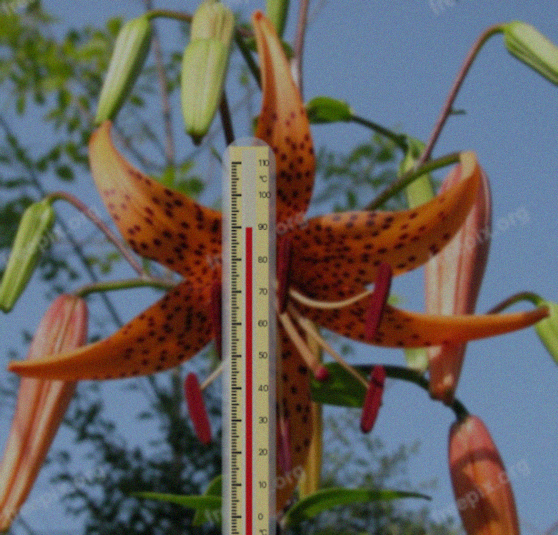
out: 90 °C
